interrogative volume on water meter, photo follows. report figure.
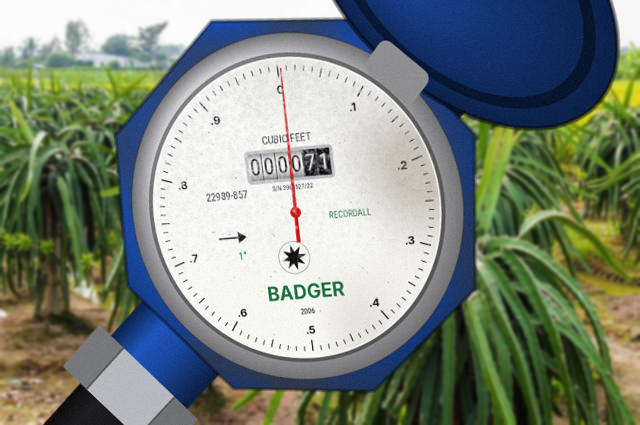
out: 71.00 ft³
